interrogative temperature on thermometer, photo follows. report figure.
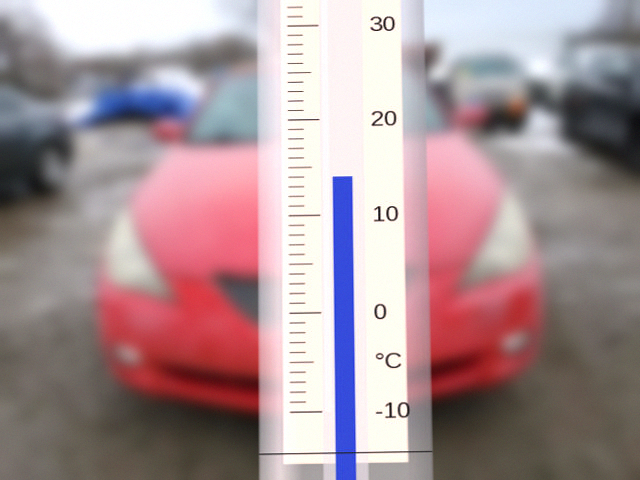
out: 14 °C
